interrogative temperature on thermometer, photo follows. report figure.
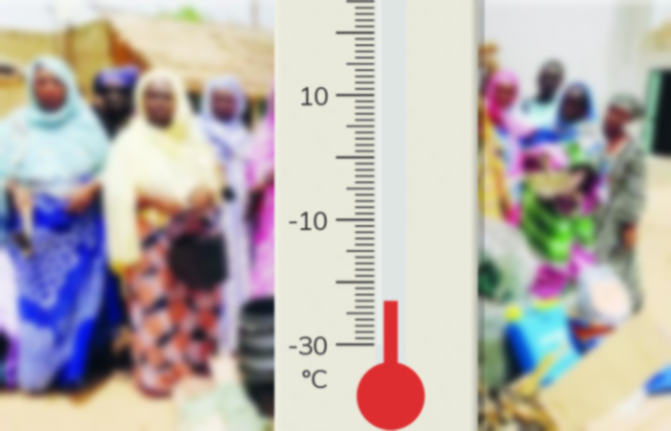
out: -23 °C
